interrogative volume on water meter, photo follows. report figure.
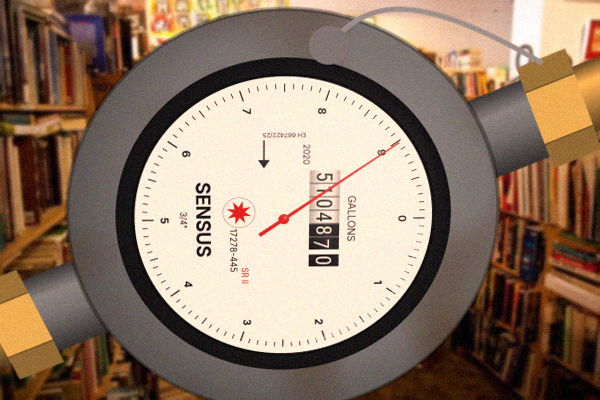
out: 5104869.0 gal
